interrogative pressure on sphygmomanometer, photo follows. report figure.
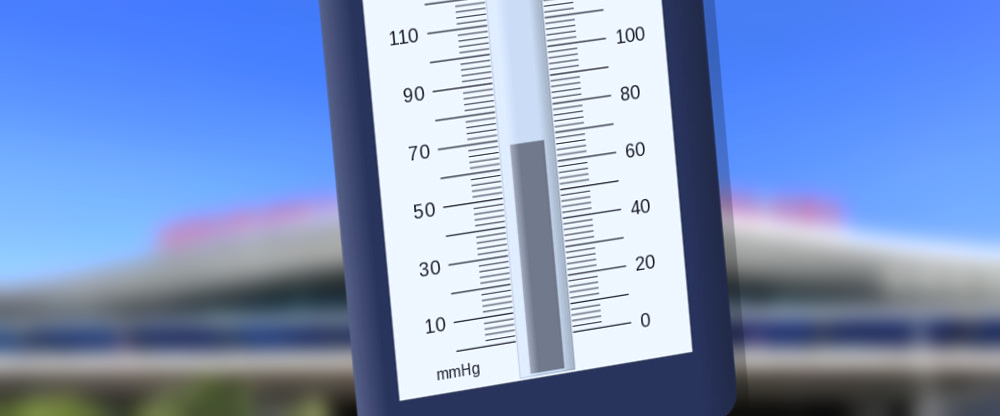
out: 68 mmHg
